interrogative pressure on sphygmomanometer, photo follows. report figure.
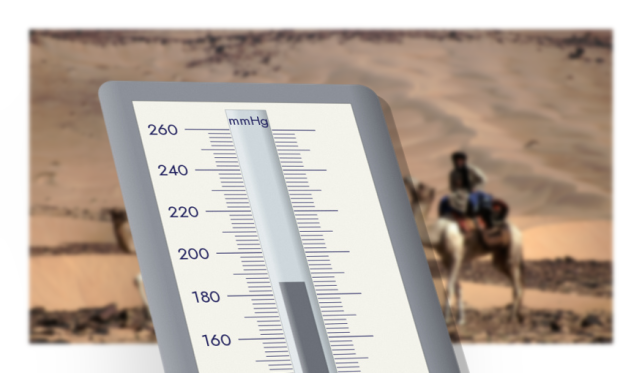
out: 186 mmHg
